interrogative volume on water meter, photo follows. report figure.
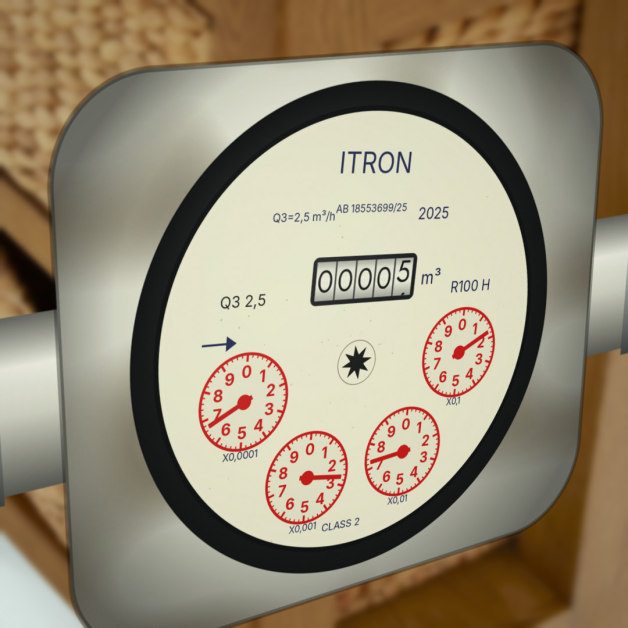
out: 5.1726 m³
